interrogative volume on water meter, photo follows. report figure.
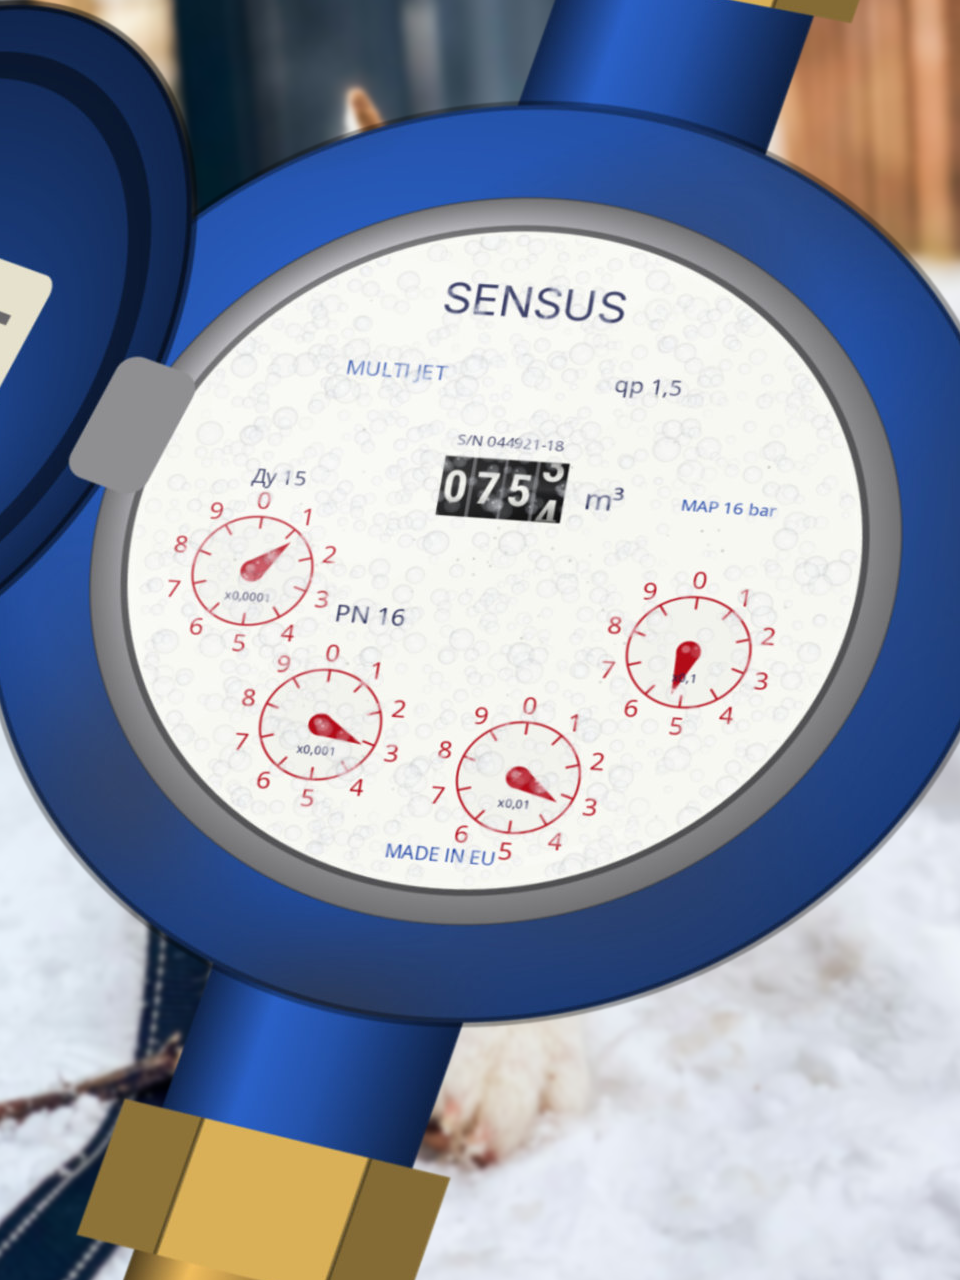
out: 753.5331 m³
